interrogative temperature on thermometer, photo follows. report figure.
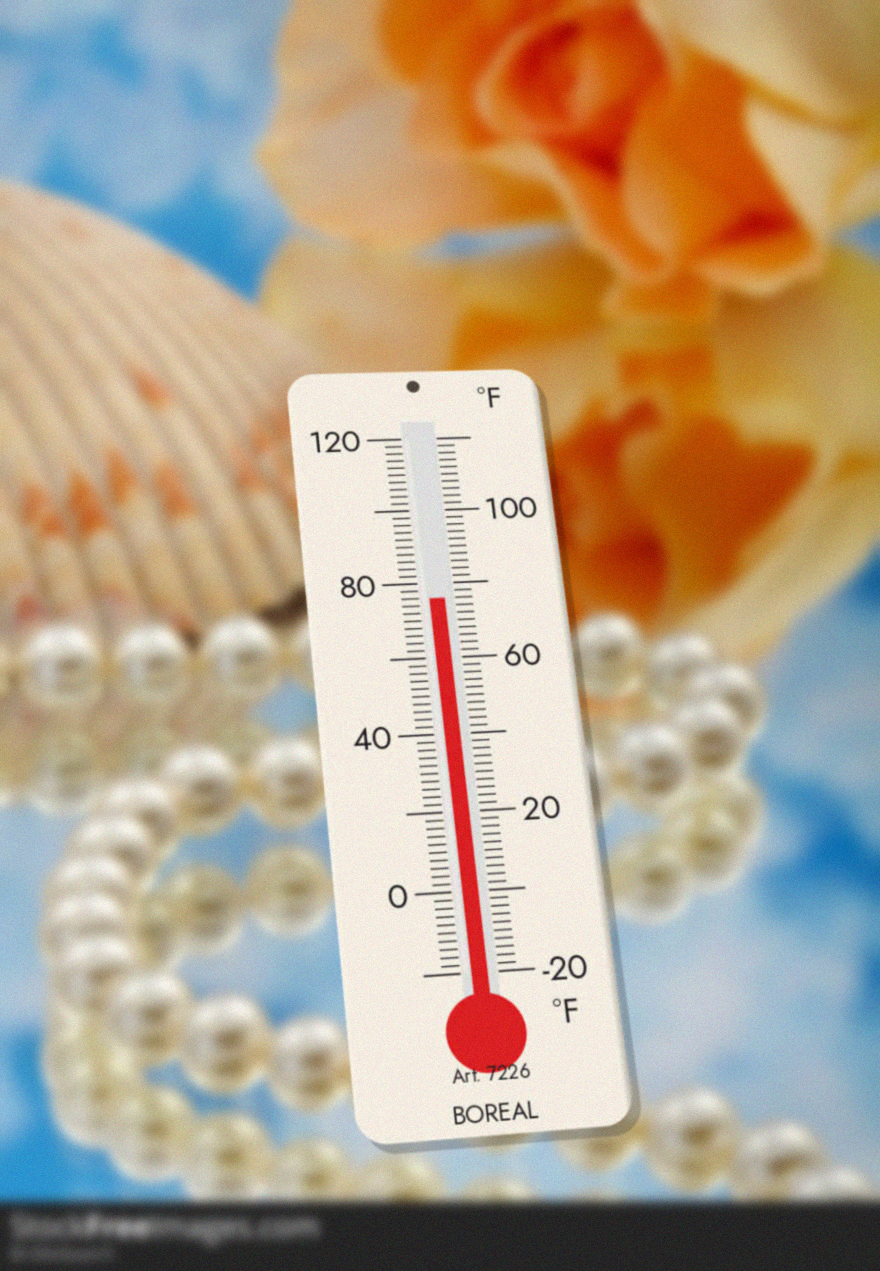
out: 76 °F
